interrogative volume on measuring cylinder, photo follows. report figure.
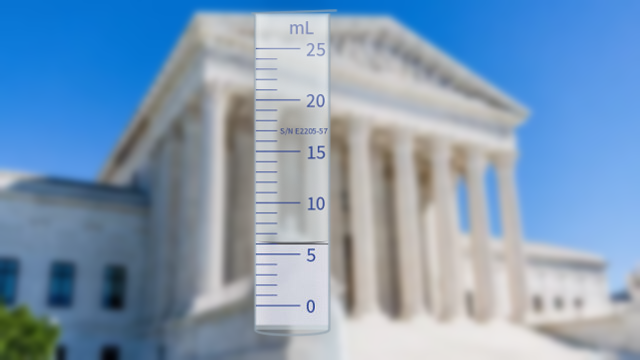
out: 6 mL
